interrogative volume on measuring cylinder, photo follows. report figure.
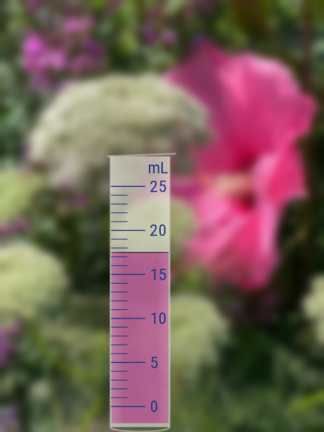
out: 17.5 mL
